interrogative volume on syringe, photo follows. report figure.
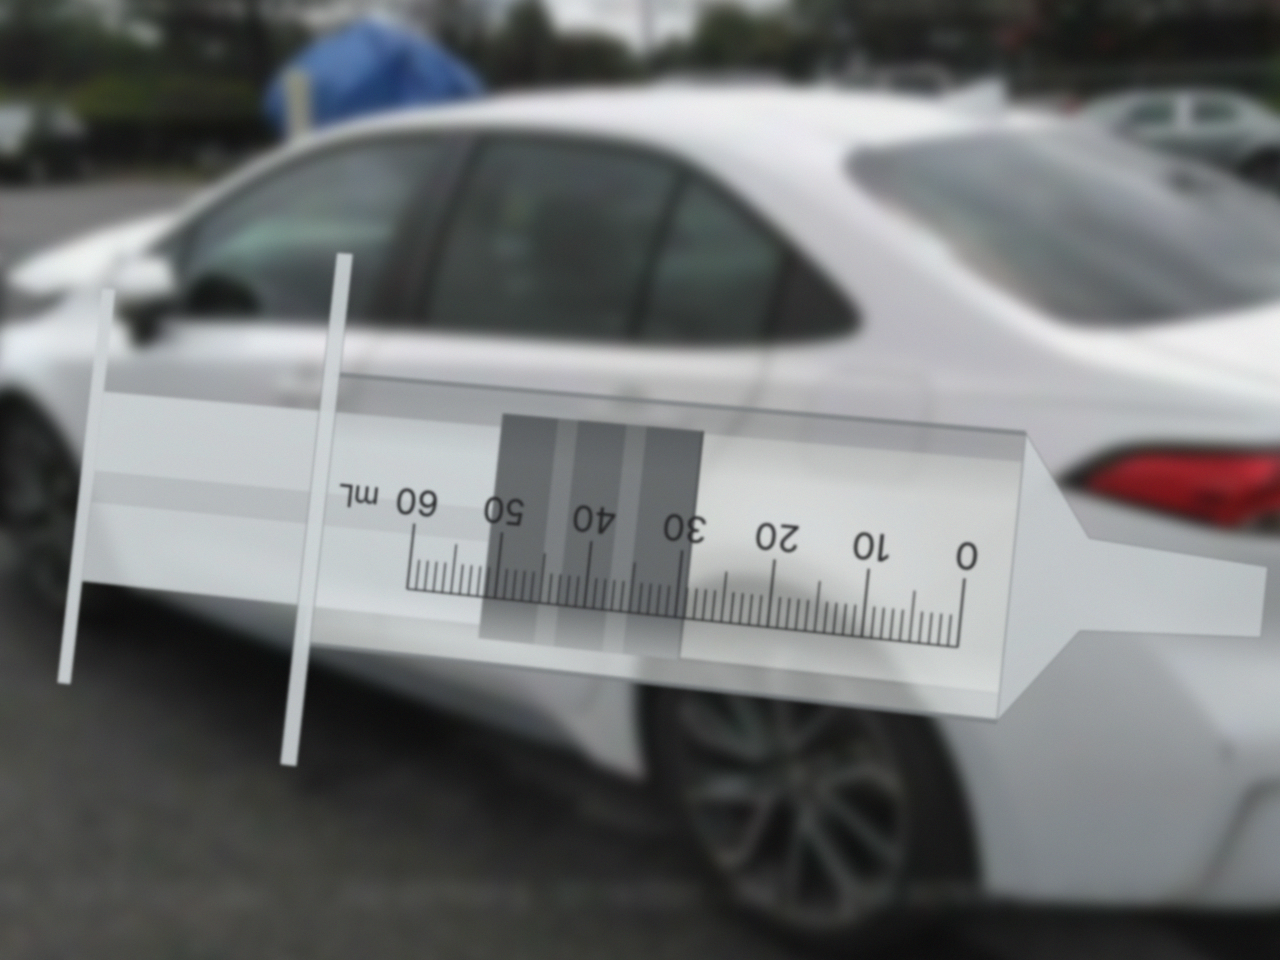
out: 29 mL
